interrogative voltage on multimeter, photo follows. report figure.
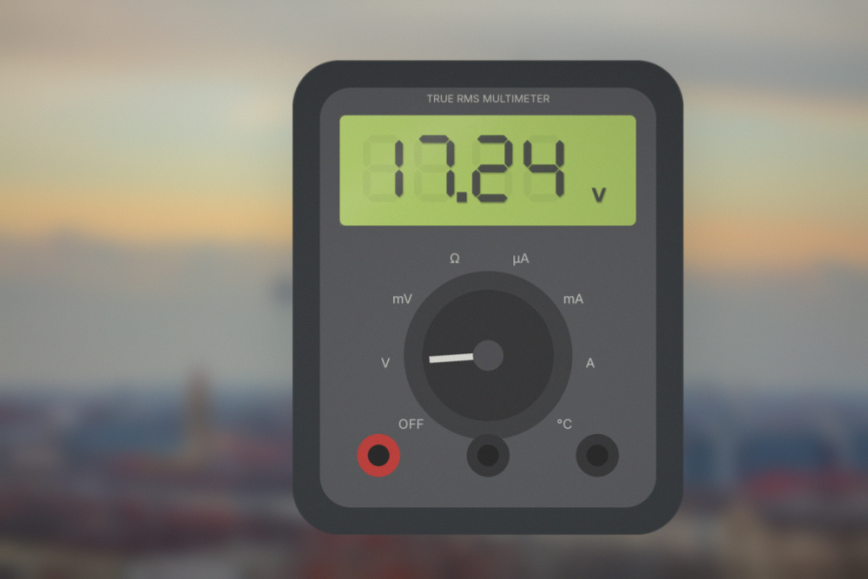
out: 17.24 V
